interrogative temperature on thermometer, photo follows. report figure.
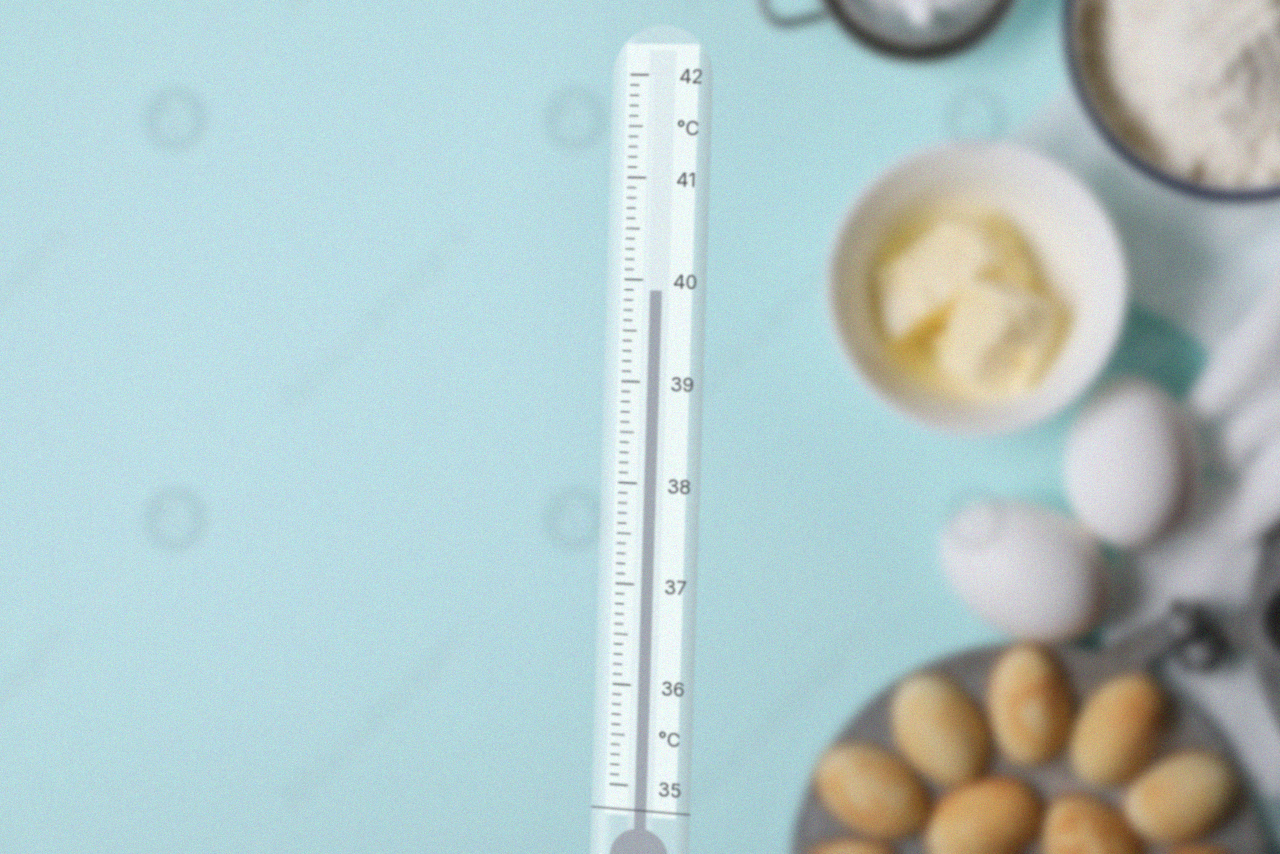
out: 39.9 °C
